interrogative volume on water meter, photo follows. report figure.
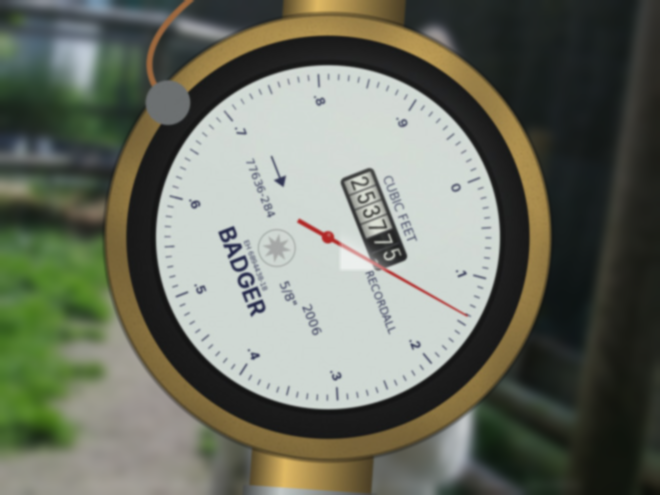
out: 253775.14 ft³
